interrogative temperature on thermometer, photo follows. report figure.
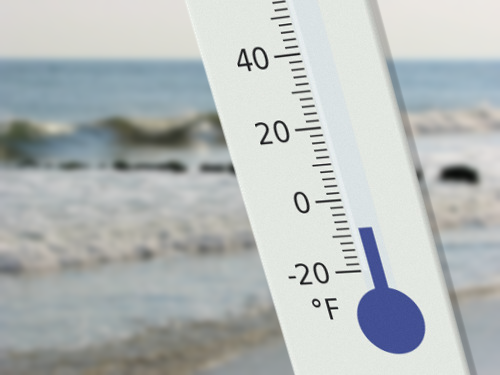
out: -8 °F
